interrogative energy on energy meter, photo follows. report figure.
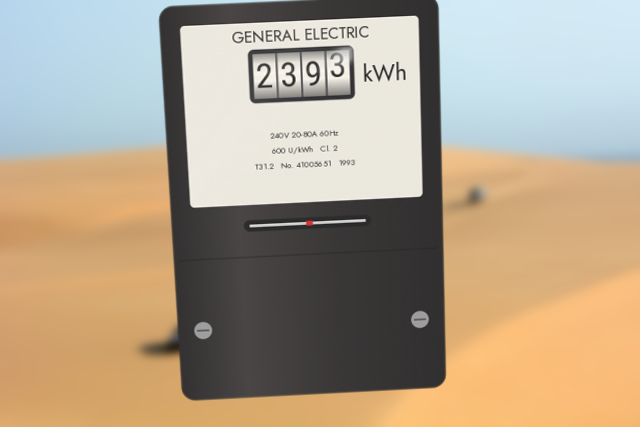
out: 2393 kWh
